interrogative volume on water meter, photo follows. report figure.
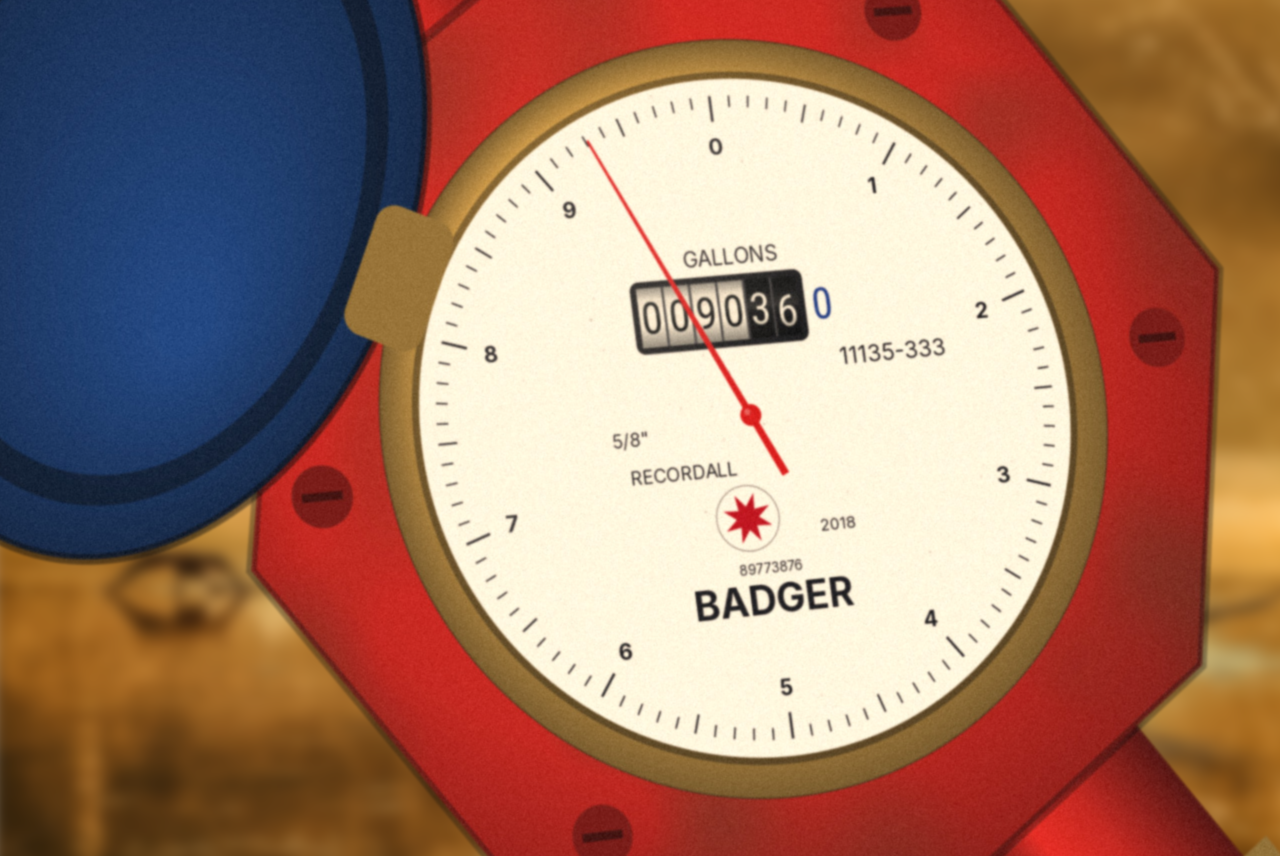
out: 90359.3 gal
